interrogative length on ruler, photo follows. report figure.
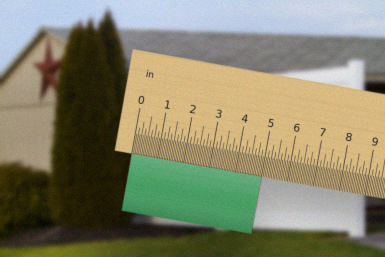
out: 5 in
